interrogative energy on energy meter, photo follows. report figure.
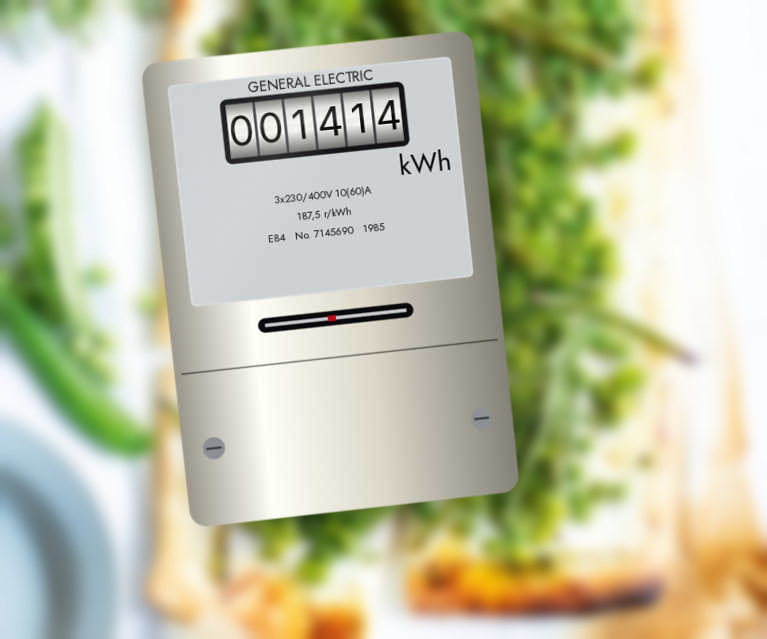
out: 1414 kWh
